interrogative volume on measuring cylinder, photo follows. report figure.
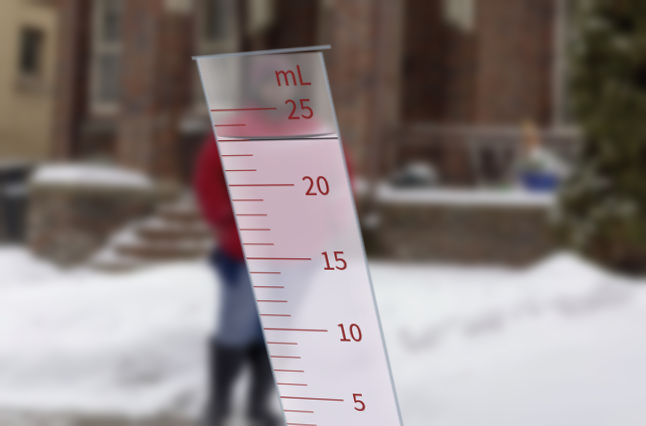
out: 23 mL
